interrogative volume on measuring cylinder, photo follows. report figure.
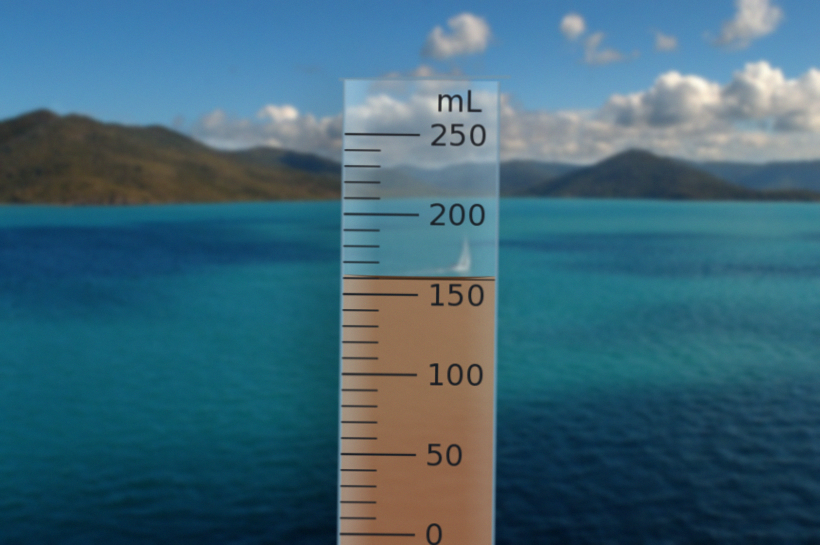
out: 160 mL
